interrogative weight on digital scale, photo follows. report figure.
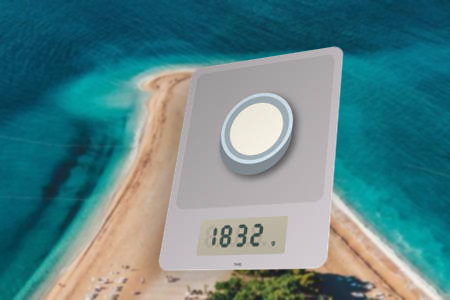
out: 1832 g
